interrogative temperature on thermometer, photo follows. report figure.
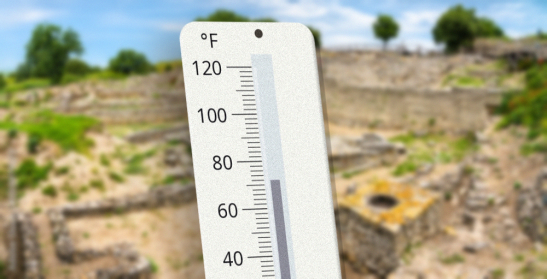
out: 72 °F
